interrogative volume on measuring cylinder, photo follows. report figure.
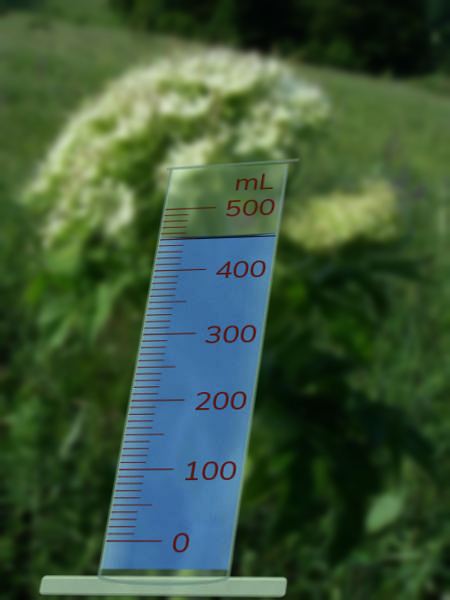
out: 450 mL
